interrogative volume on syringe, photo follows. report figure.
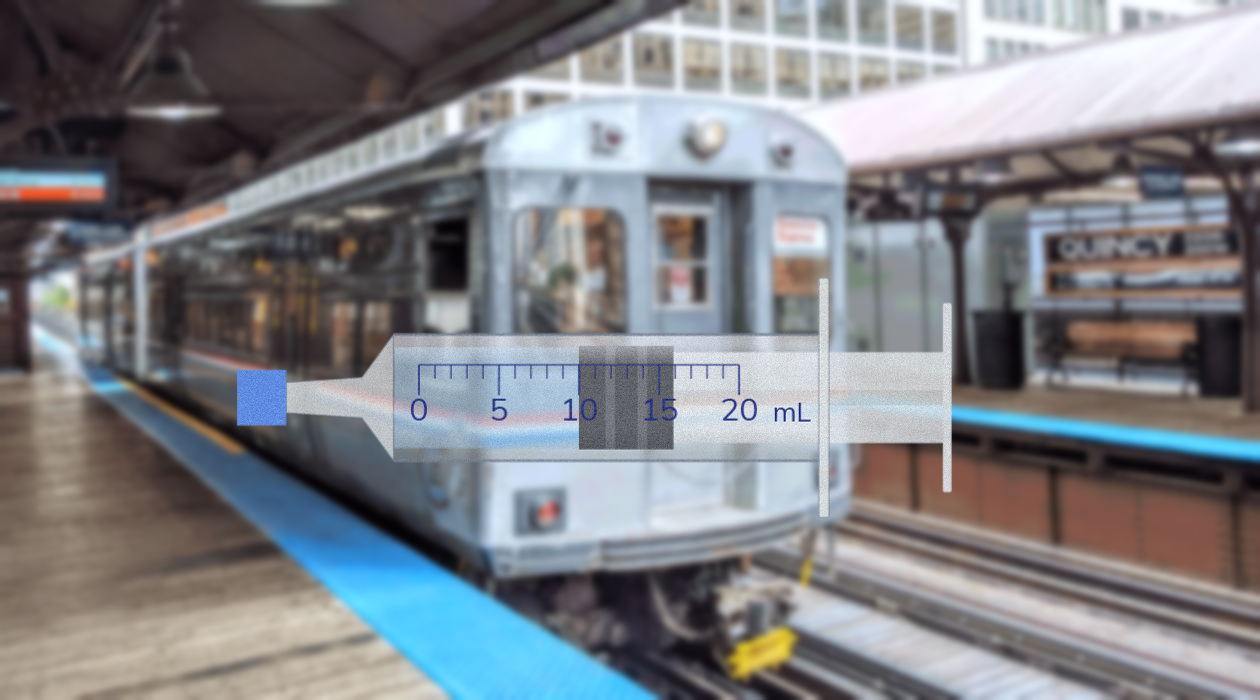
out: 10 mL
